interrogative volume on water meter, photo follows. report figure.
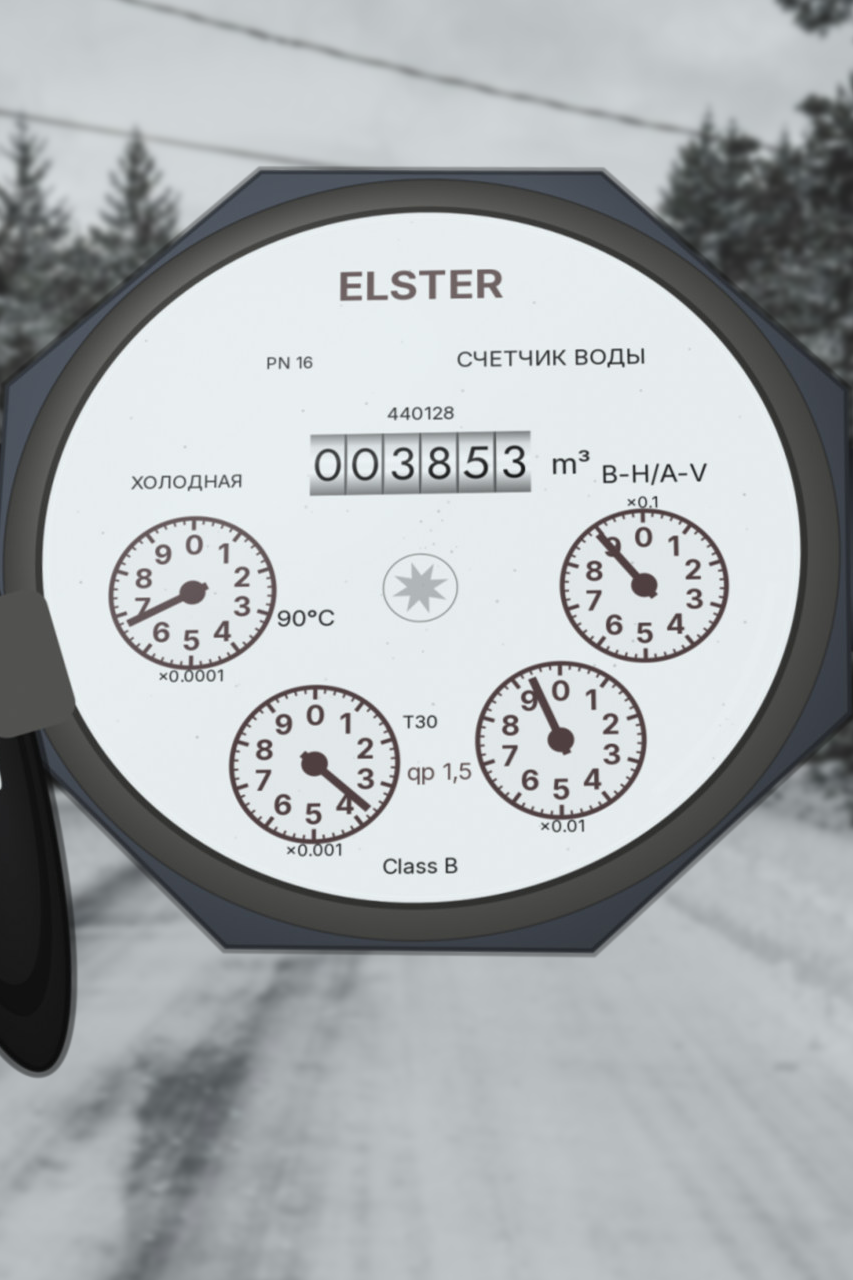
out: 3853.8936 m³
